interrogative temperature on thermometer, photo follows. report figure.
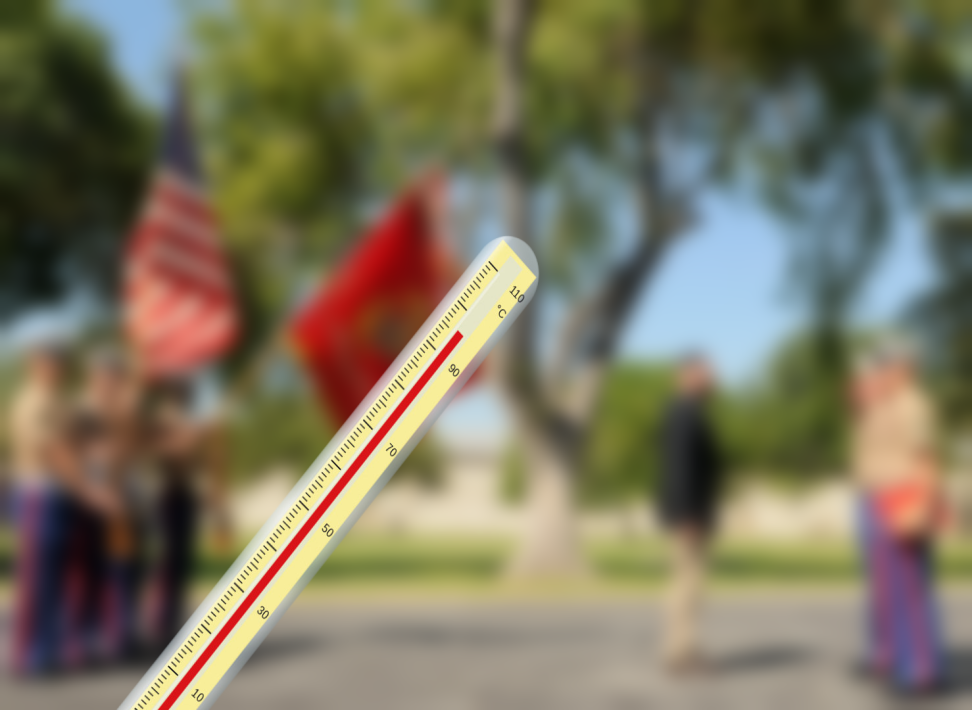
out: 96 °C
